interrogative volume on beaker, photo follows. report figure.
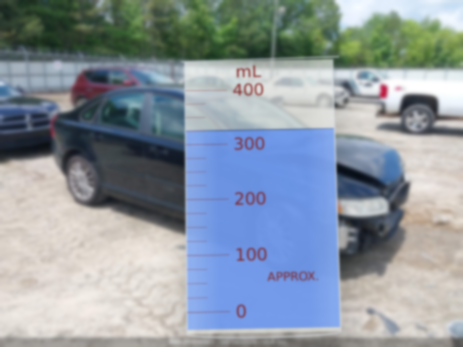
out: 325 mL
